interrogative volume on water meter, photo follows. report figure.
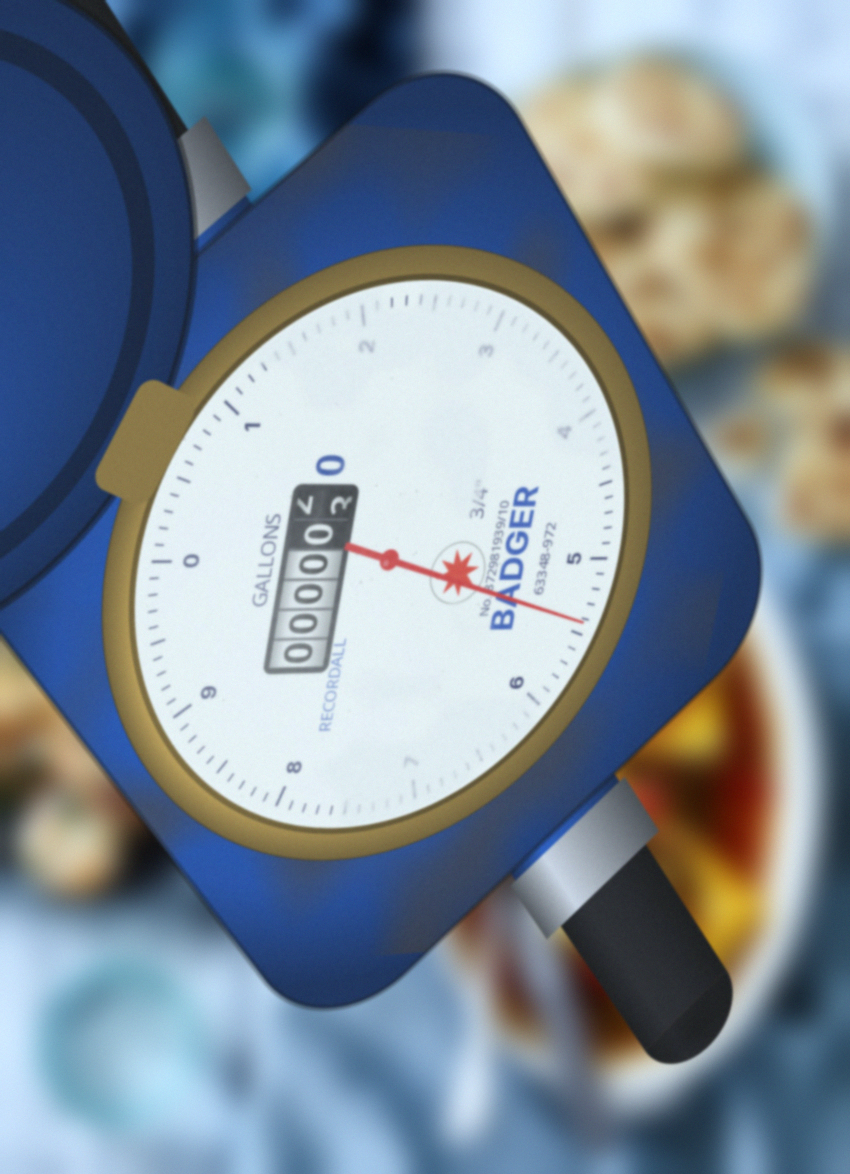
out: 25.4 gal
